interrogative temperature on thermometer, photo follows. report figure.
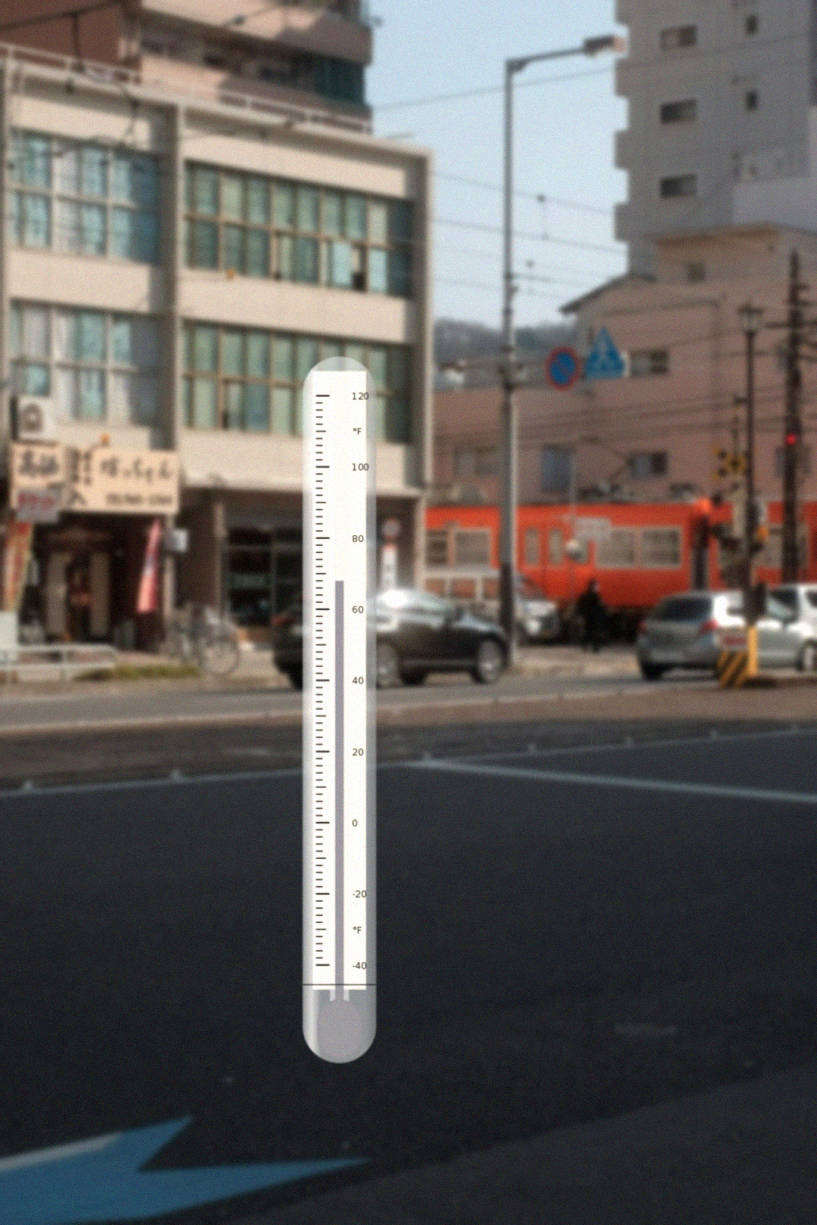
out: 68 °F
